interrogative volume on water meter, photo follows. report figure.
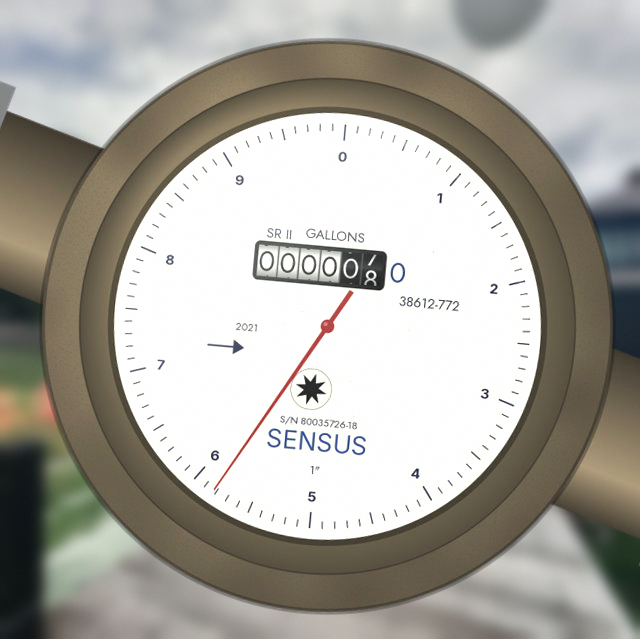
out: 75.8 gal
